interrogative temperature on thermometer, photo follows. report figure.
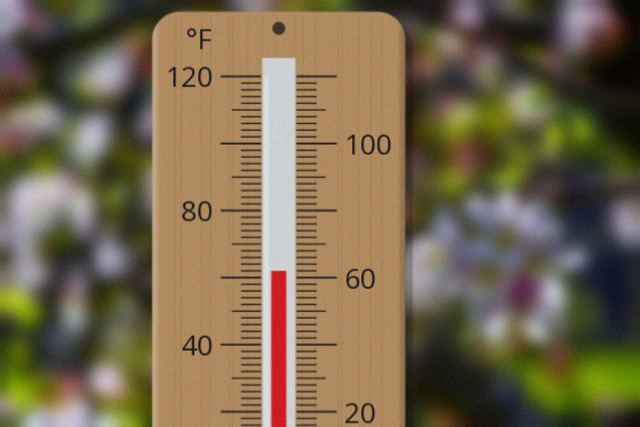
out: 62 °F
